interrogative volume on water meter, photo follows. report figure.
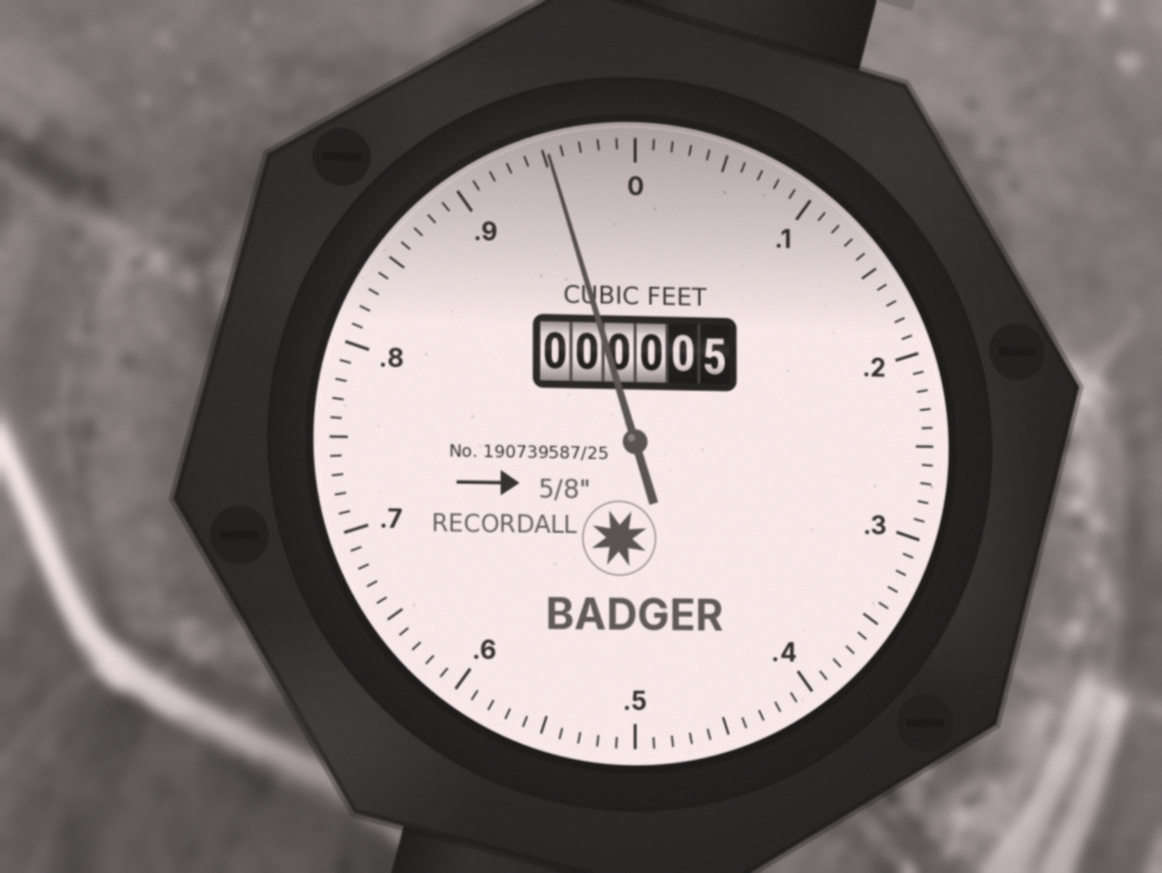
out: 4.95 ft³
